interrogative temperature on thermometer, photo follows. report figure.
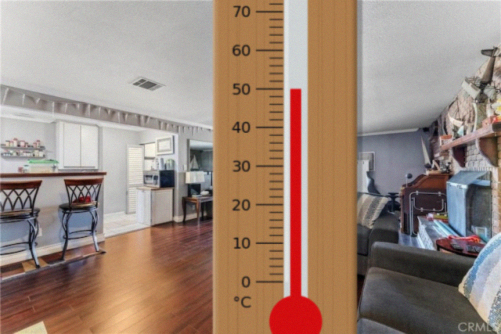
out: 50 °C
